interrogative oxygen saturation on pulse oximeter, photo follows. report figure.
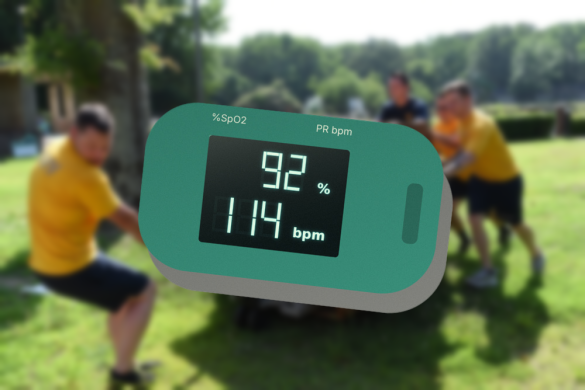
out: 92 %
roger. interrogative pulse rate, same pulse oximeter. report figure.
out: 114 bpm
